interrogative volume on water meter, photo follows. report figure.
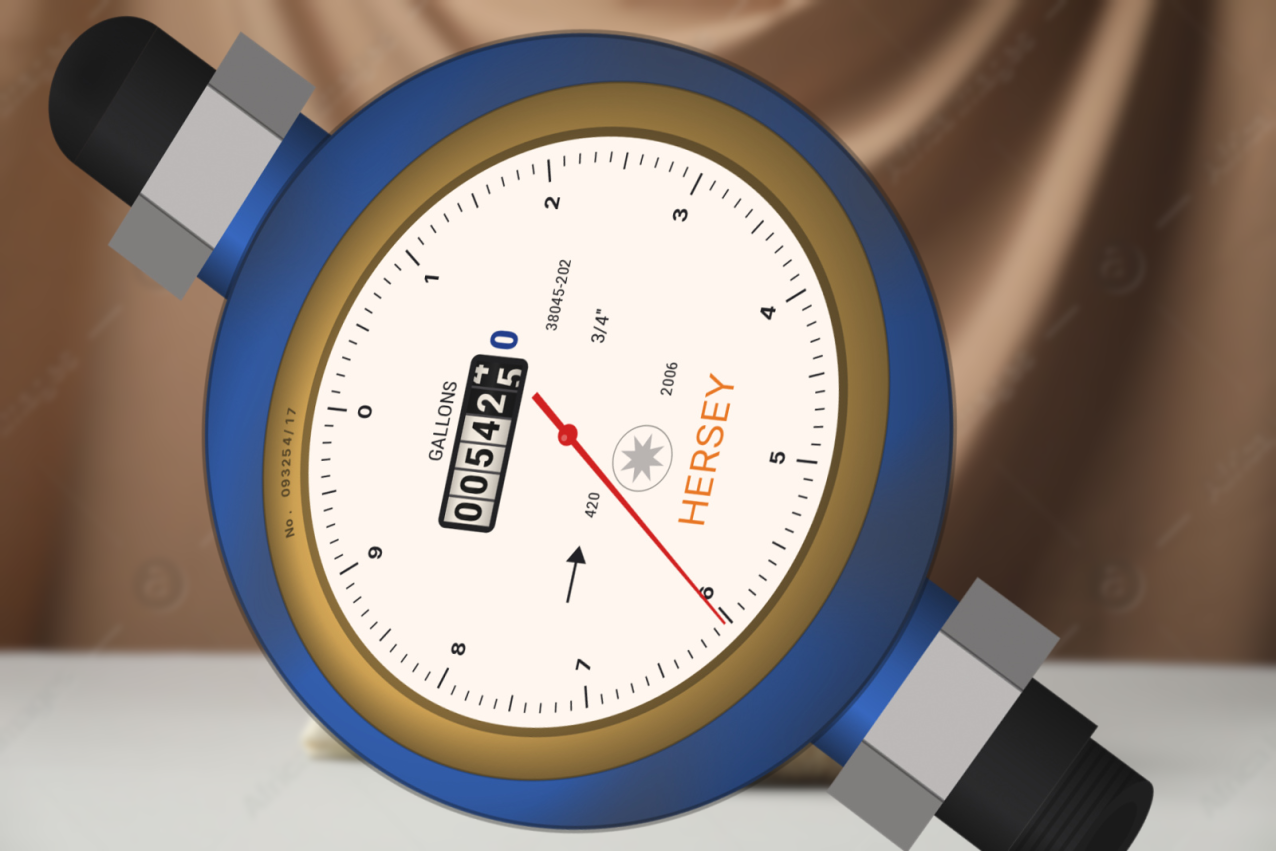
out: 54246.0 gal
